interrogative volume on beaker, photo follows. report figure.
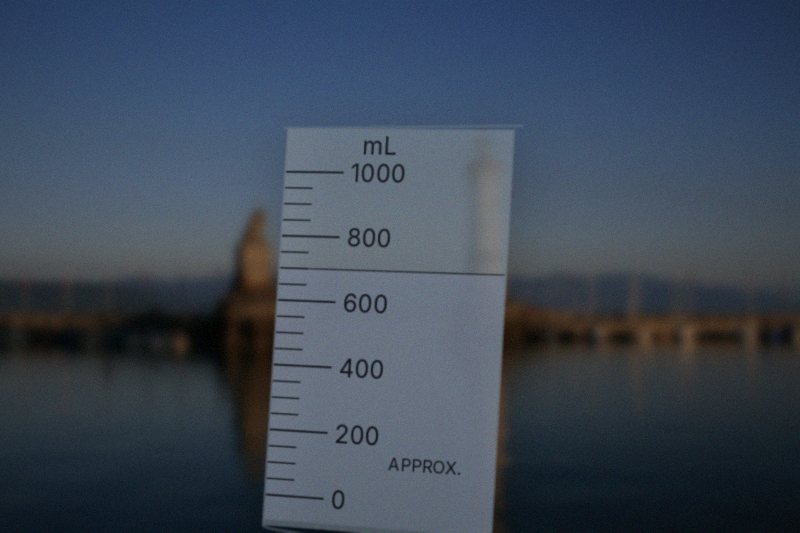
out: 700 mL
